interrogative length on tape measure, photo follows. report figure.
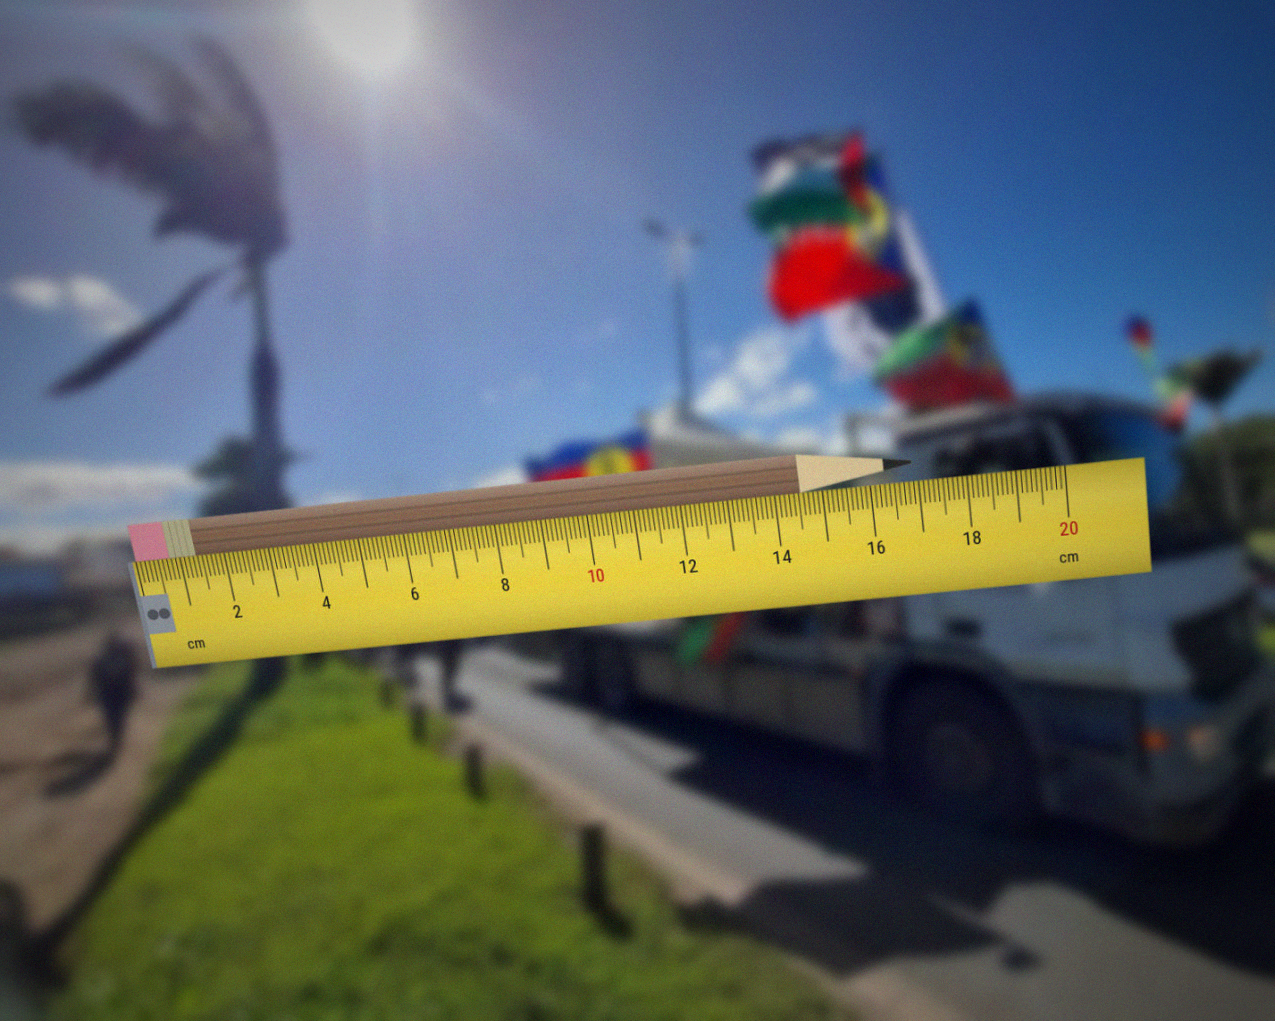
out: 16.9 cm
